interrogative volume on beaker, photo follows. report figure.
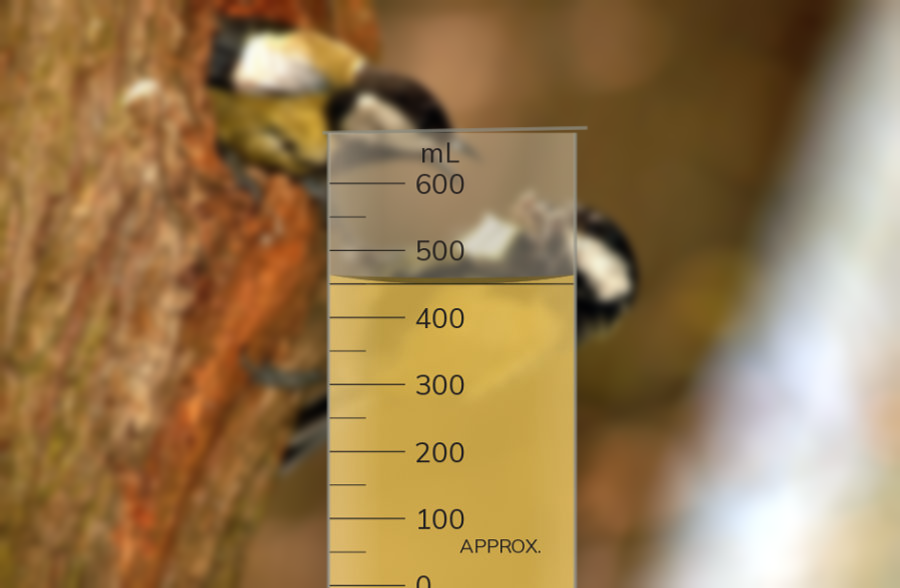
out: 450 mL
